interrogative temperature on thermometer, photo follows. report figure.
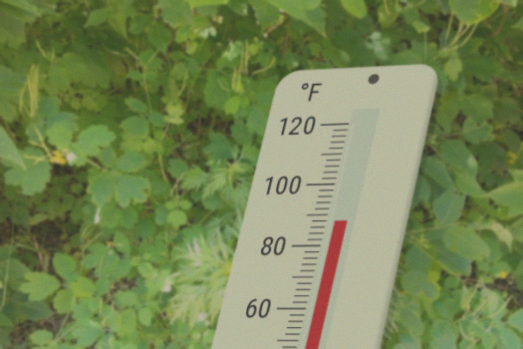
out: 88 °F
